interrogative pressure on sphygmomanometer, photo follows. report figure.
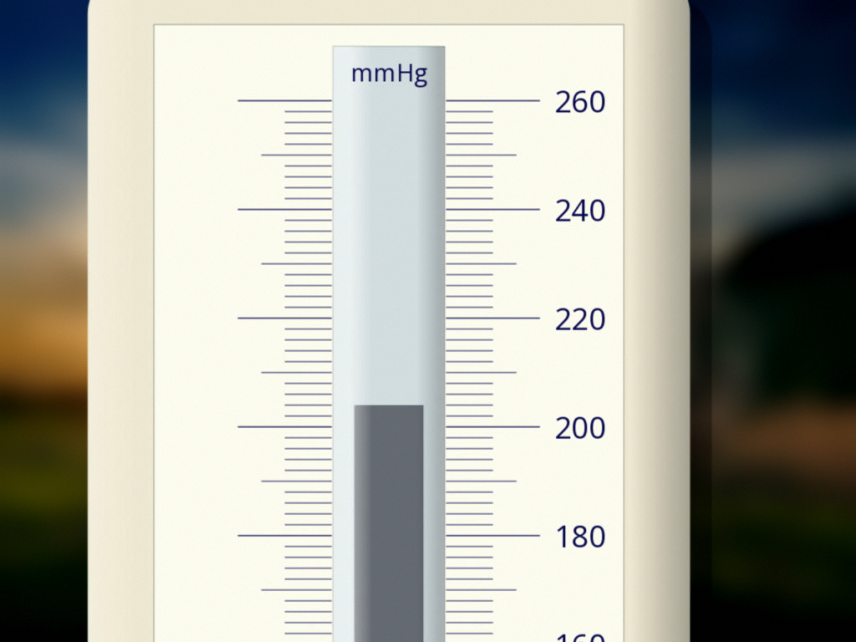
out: 204 mmHg
